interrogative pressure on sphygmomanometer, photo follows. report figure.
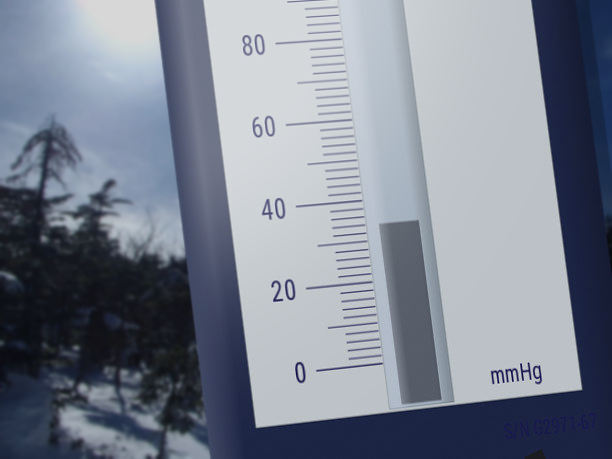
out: 34 mmHg
